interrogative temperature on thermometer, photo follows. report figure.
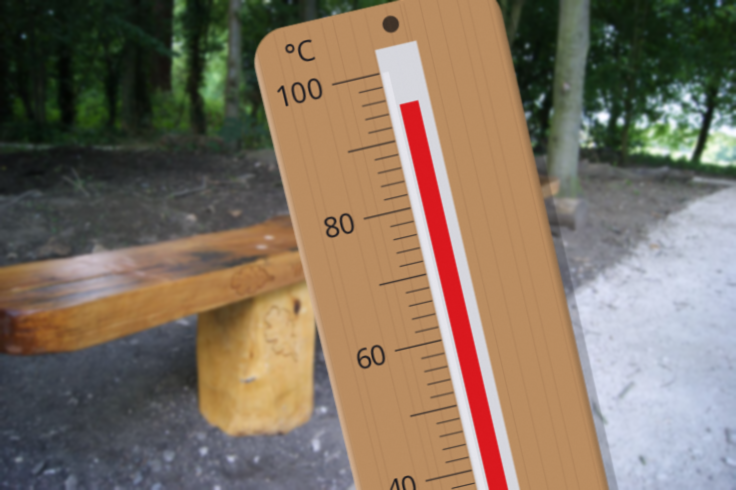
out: 95 °C
